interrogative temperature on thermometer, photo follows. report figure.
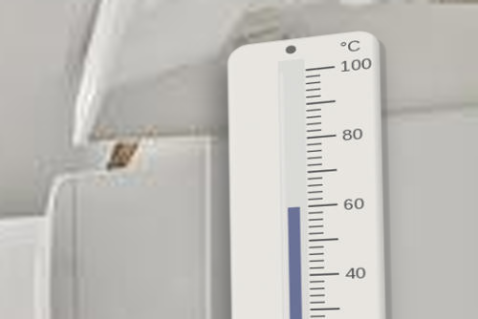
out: 60 °C
